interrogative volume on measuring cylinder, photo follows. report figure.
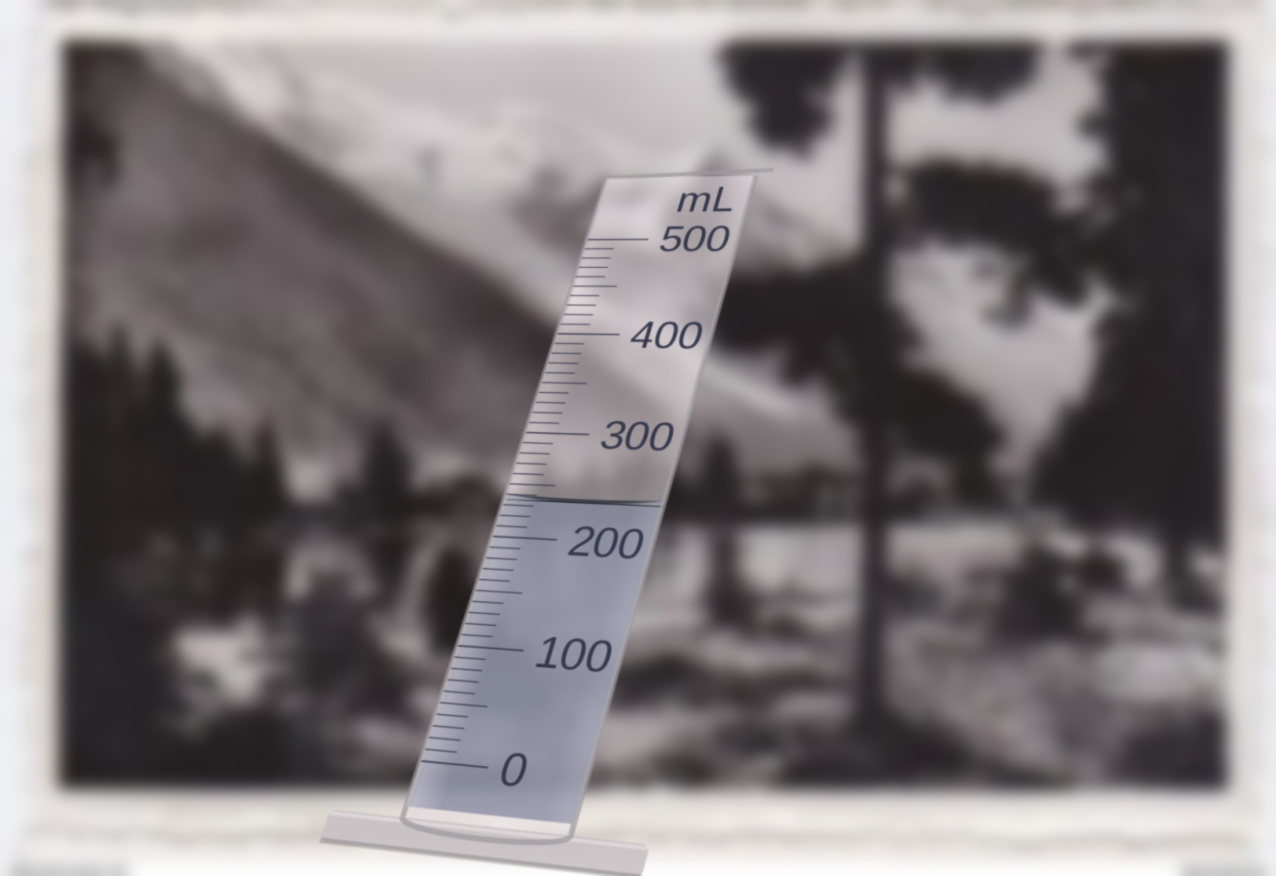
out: 235 mL
